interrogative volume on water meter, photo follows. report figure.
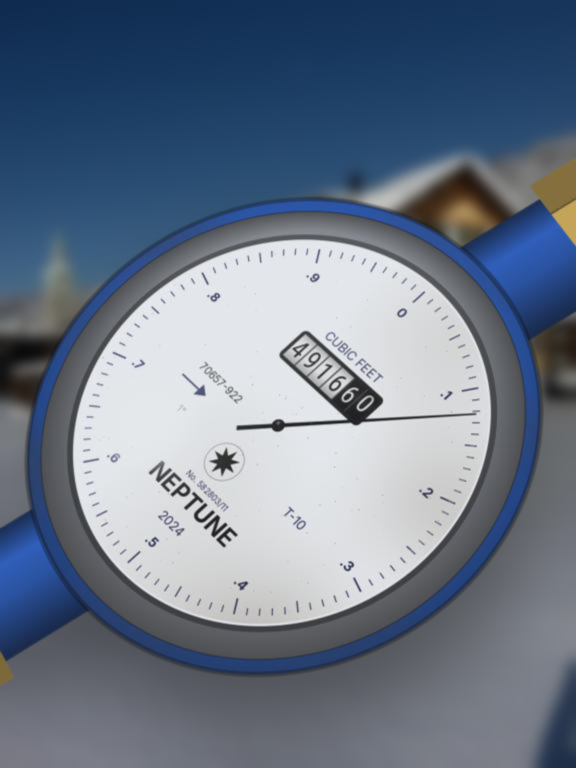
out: 491660.12 ft³
